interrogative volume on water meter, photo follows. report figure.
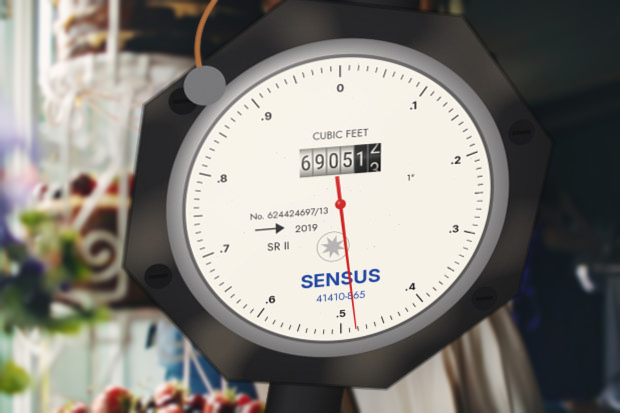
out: 690512.48 ft³
